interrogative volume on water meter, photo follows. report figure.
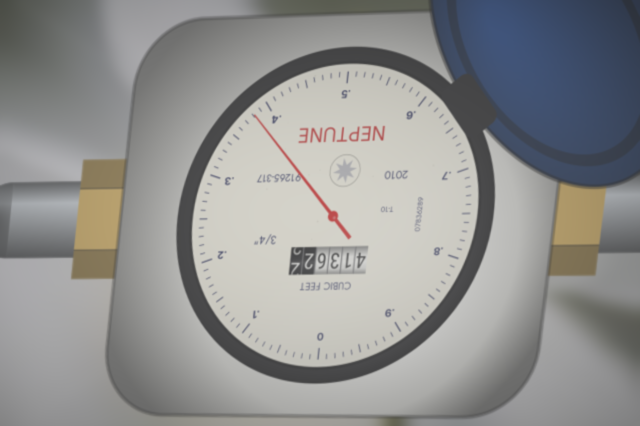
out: 413622.38 ft³
